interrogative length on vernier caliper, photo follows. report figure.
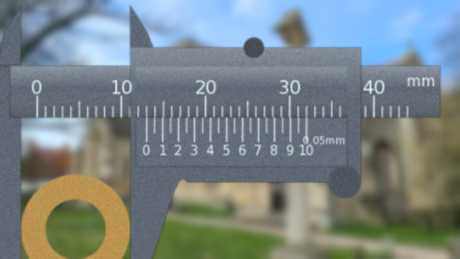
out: 13.0 mm
